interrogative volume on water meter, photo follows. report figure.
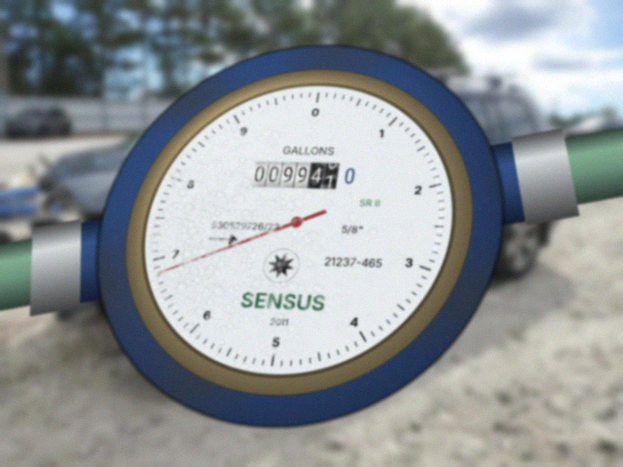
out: 99406.8 gal
